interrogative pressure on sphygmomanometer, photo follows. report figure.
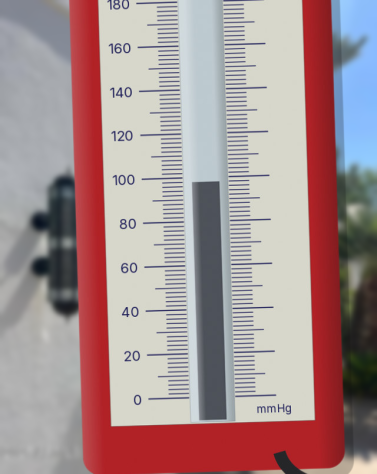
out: 98 mmHg
